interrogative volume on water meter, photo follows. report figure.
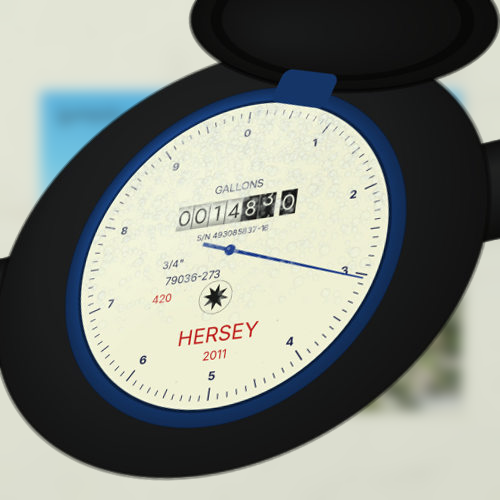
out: 14833.0 gal
